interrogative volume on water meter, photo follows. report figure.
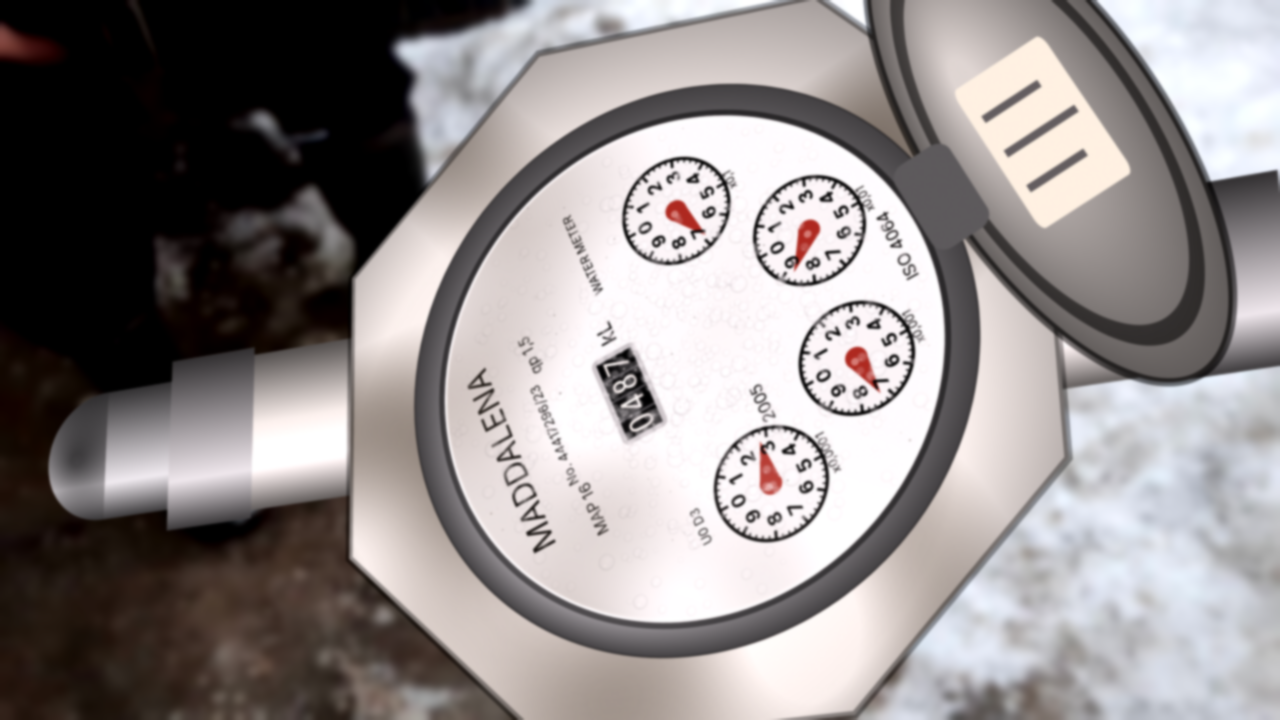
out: 487.6872 kL
